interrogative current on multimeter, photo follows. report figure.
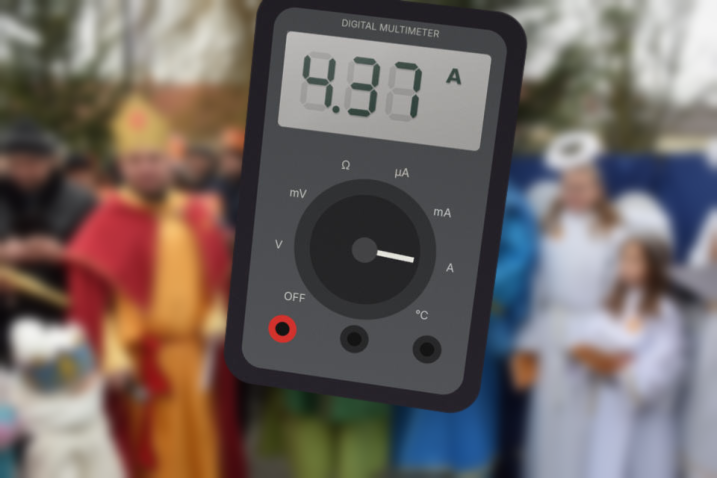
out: 4.37 A
